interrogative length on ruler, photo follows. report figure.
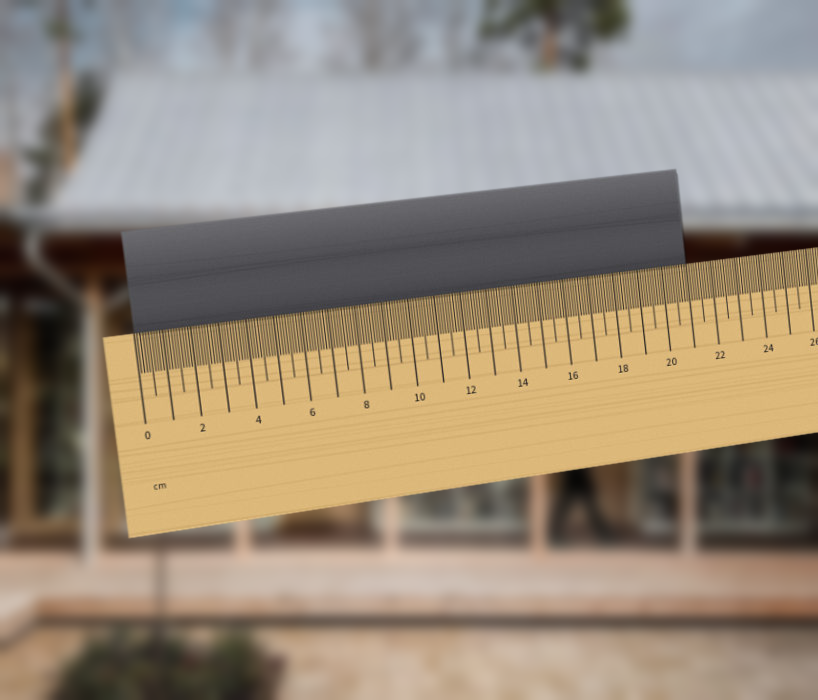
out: 21 cm
